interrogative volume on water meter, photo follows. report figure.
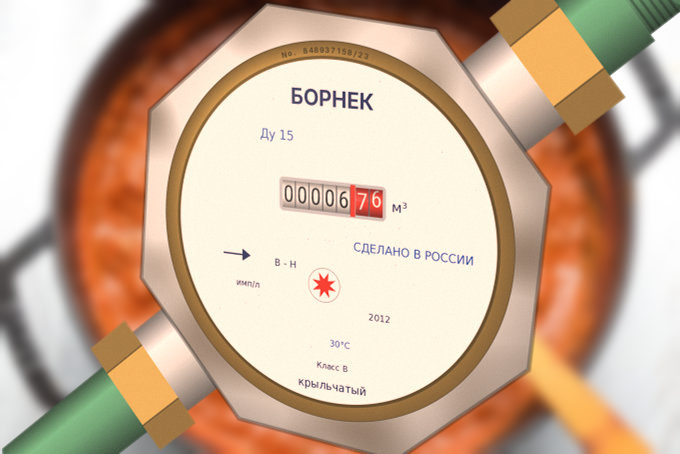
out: 6.76 m³
